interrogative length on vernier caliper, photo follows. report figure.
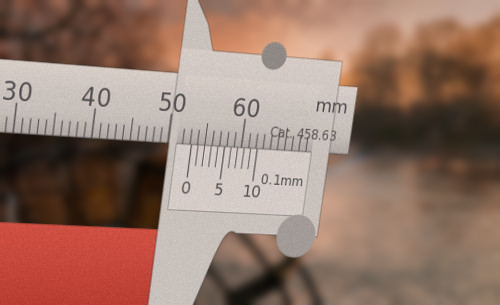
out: 53.2 mm
